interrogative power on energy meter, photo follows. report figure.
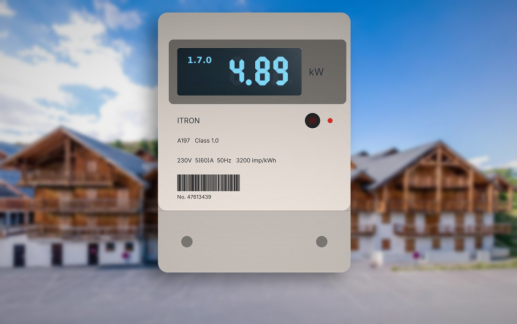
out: 4.89 kW
